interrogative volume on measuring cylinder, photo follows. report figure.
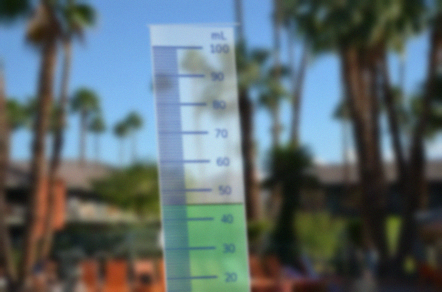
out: 45 mL
